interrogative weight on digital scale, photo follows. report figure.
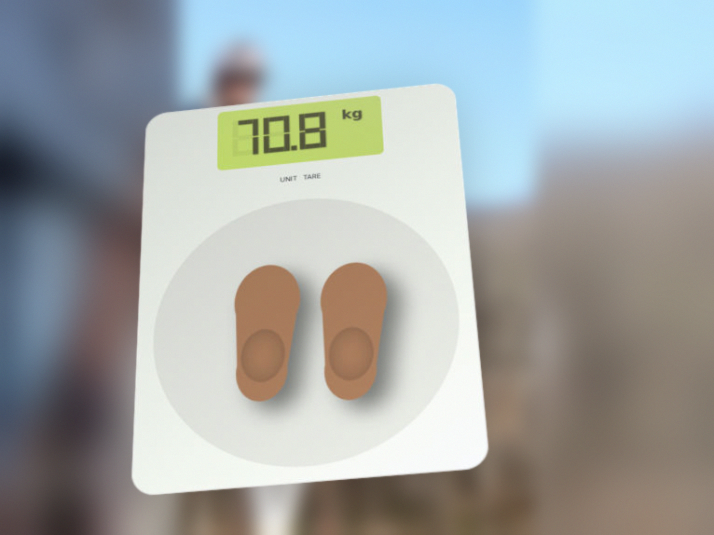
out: 70.8 kg
